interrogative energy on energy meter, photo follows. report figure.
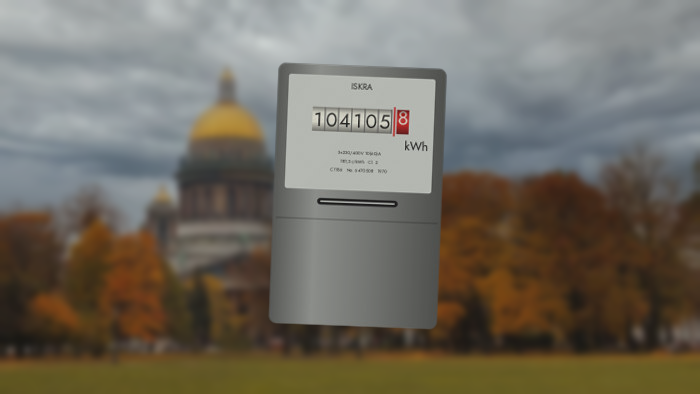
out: 104105.8 kWh
